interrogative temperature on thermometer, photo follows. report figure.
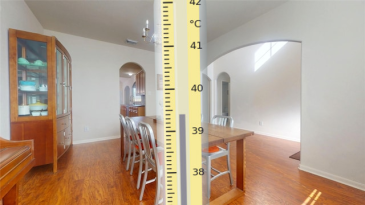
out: 39.4 °C
